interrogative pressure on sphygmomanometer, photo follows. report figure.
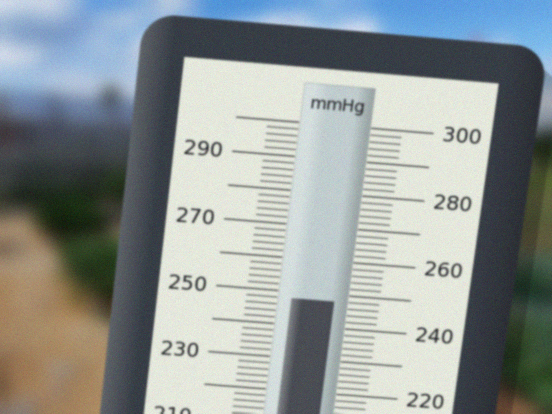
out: 248 mmHg
